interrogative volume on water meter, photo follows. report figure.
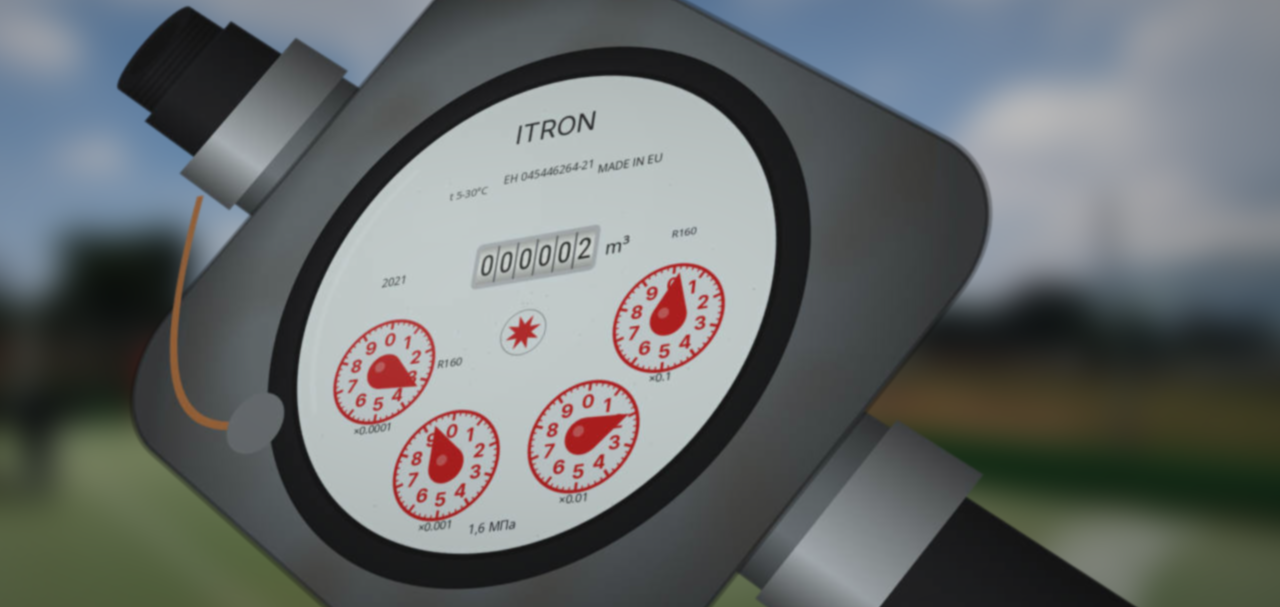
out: 2.0193 m³
